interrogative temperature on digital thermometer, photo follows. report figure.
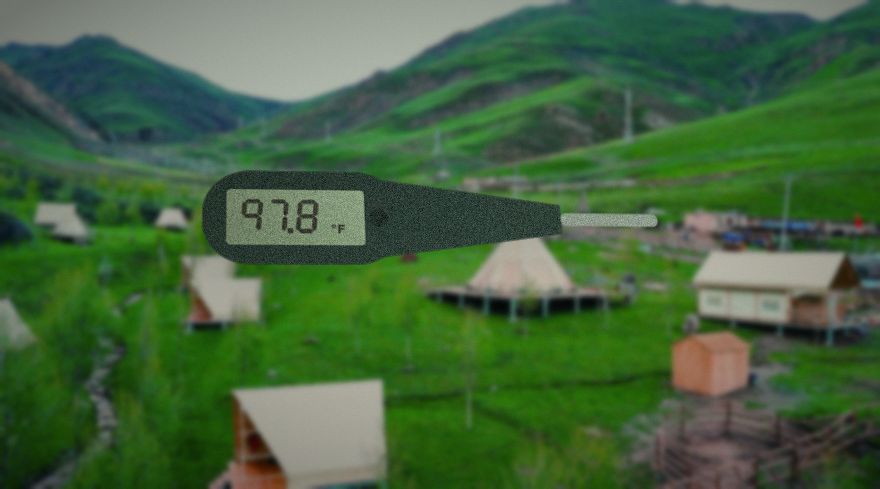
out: 97.8 °F
